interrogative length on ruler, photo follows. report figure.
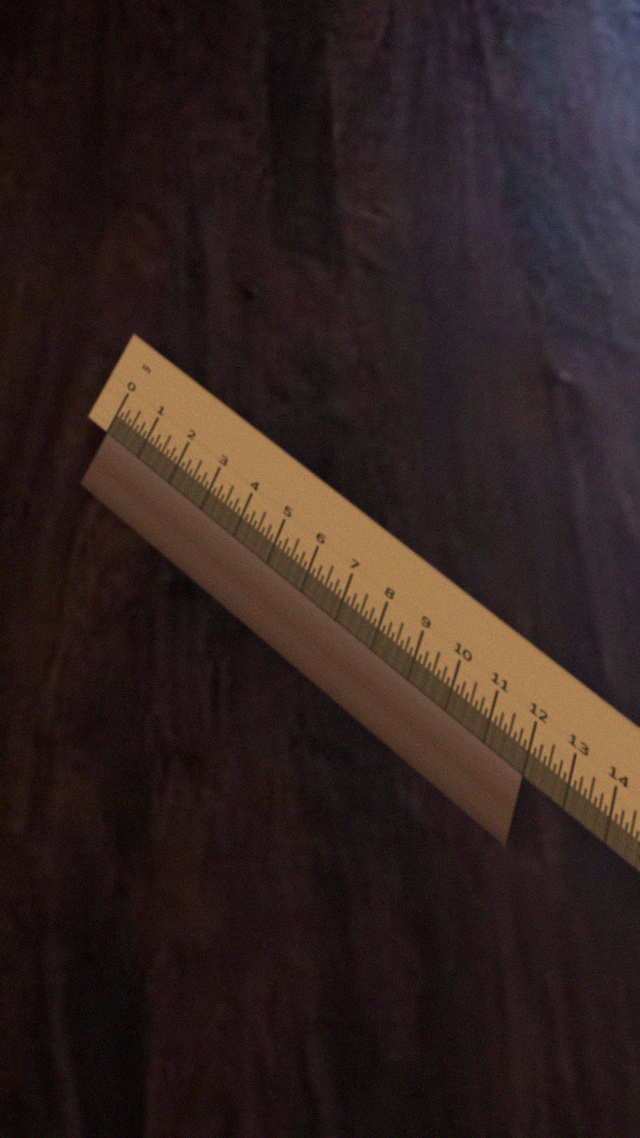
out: 12 in
